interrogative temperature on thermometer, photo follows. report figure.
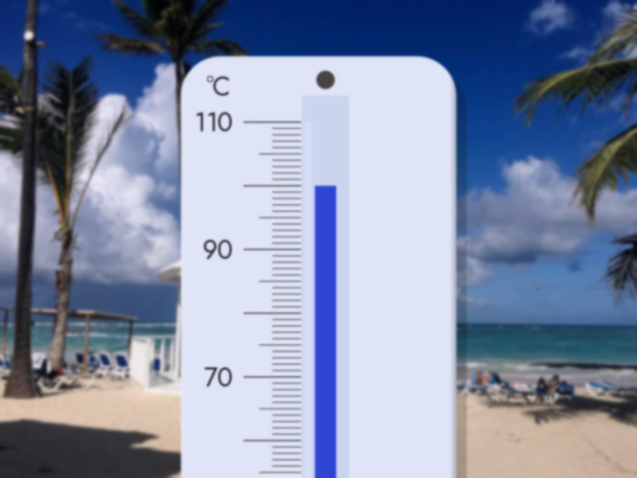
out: 100 °C
